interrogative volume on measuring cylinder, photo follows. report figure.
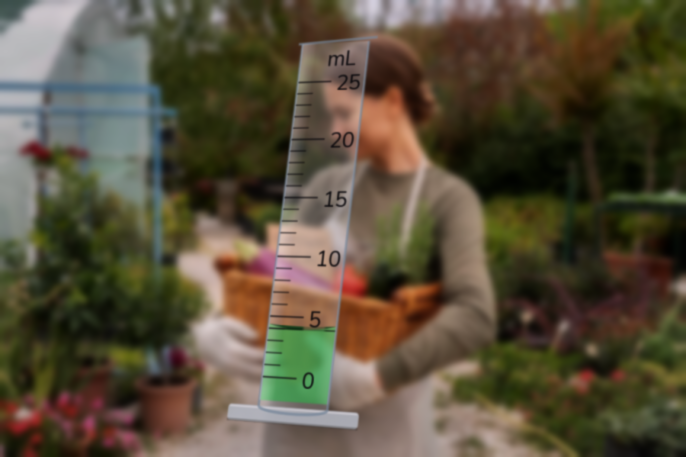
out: 4 mL
